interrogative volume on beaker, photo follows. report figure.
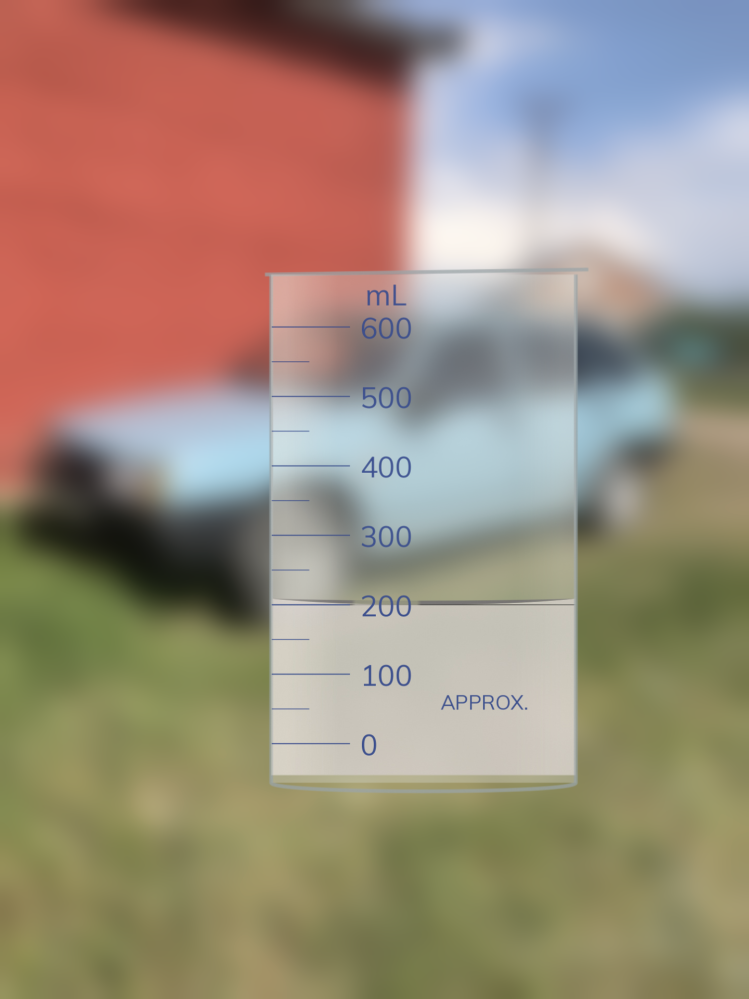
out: 200 mL
